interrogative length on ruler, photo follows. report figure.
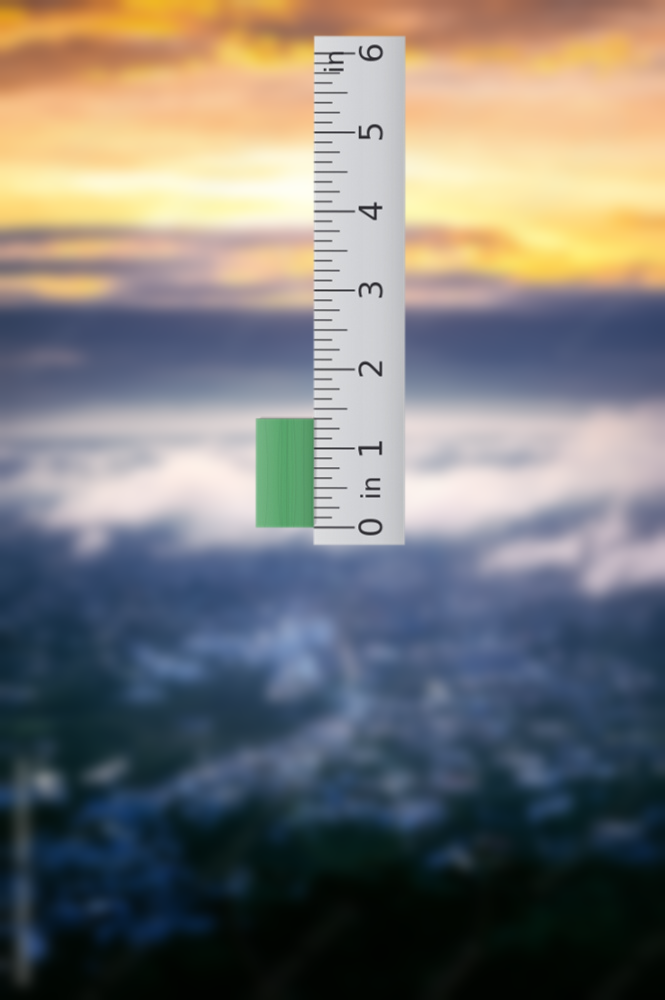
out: 1.375 in
